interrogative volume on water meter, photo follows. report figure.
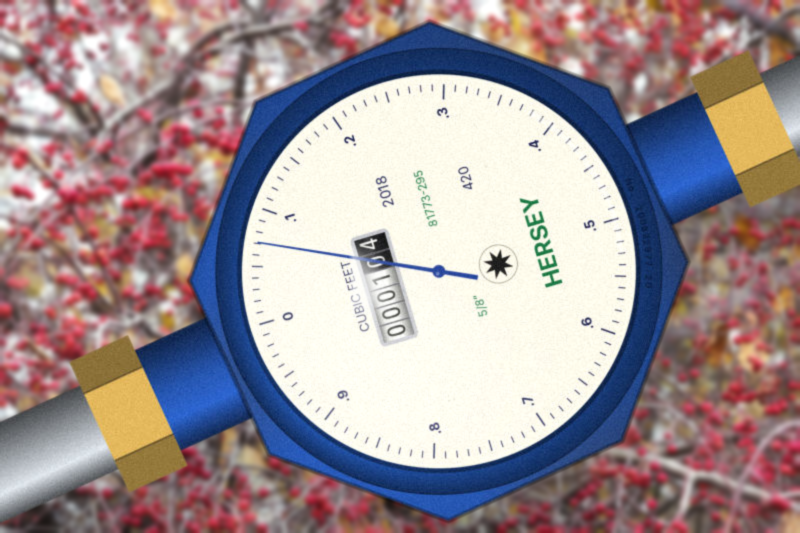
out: 104.07 ft³
